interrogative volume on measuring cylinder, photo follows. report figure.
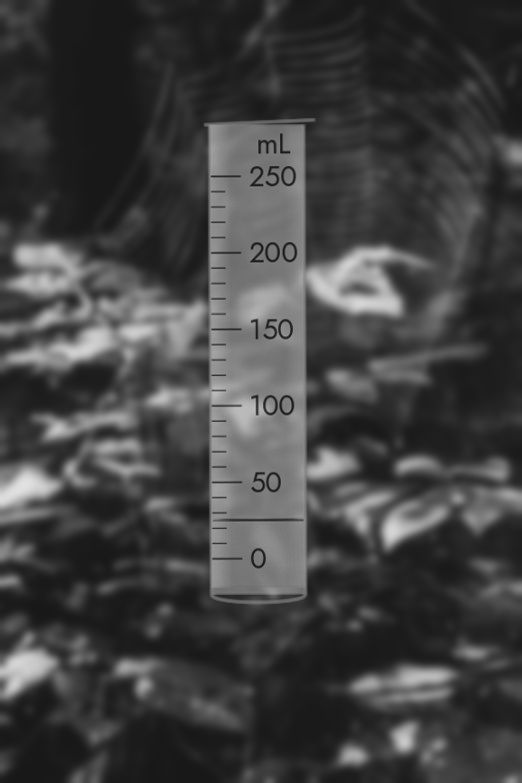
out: 25 mL
